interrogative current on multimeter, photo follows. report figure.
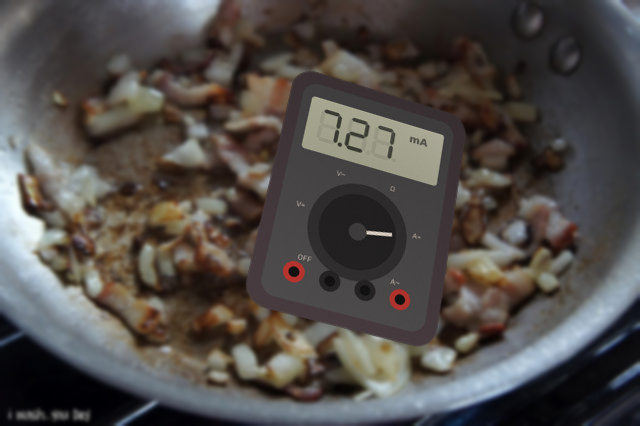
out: 7.27 mA
